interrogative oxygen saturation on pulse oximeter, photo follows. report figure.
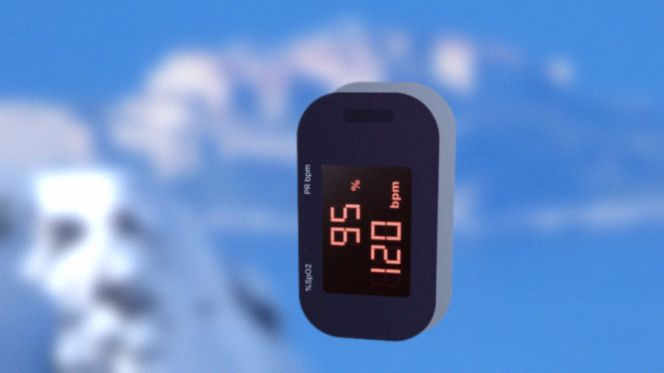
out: 95 %
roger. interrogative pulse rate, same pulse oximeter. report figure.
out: 120 bpm
